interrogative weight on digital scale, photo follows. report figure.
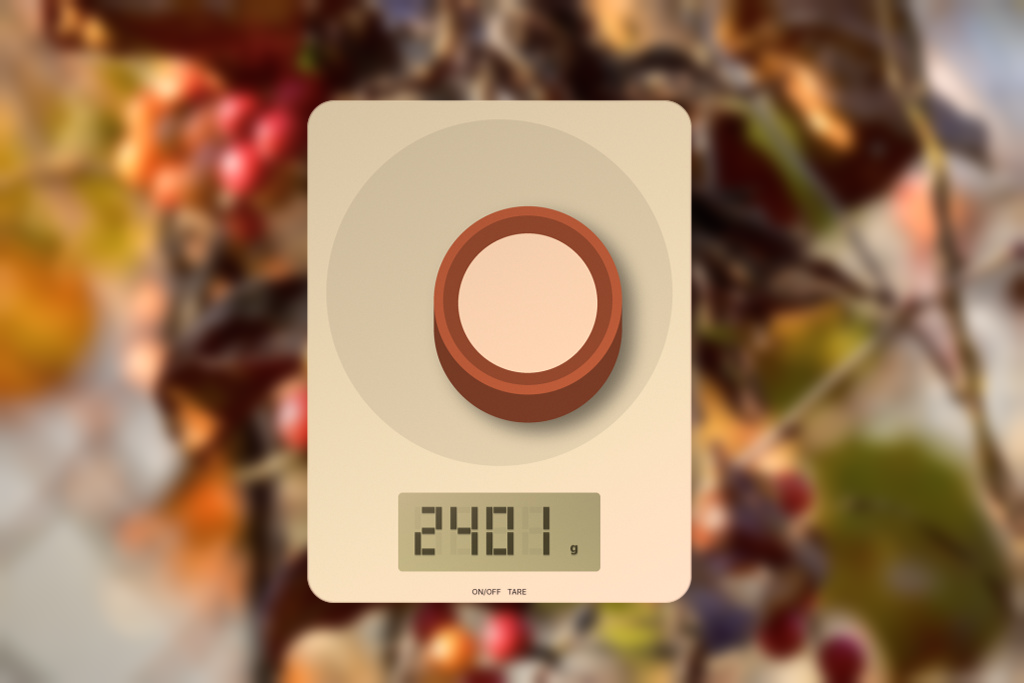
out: 2401 g
